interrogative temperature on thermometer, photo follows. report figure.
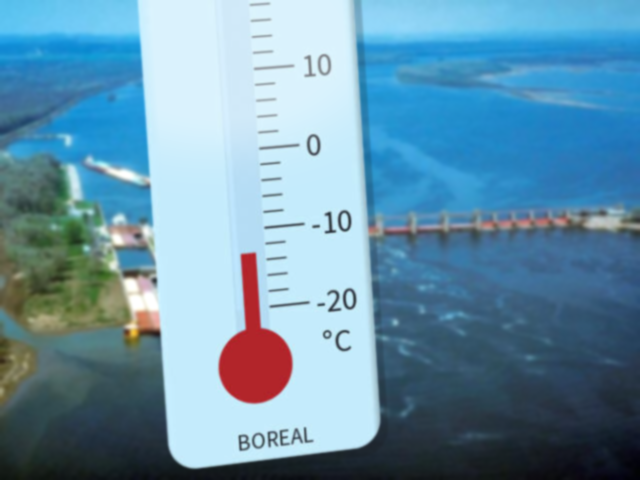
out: -13 °C
